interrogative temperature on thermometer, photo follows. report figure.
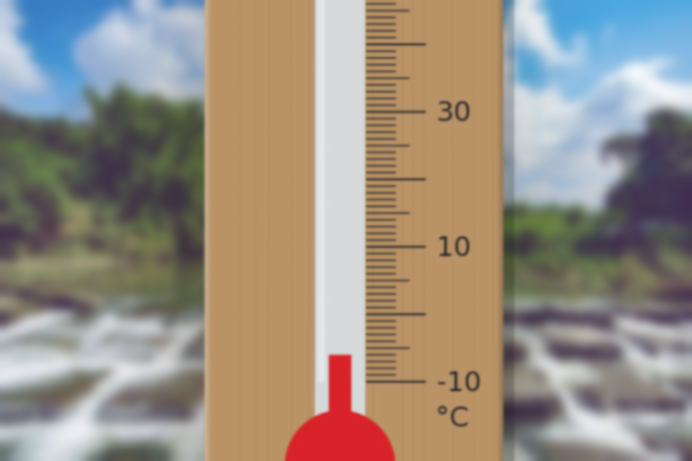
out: -6 °C
